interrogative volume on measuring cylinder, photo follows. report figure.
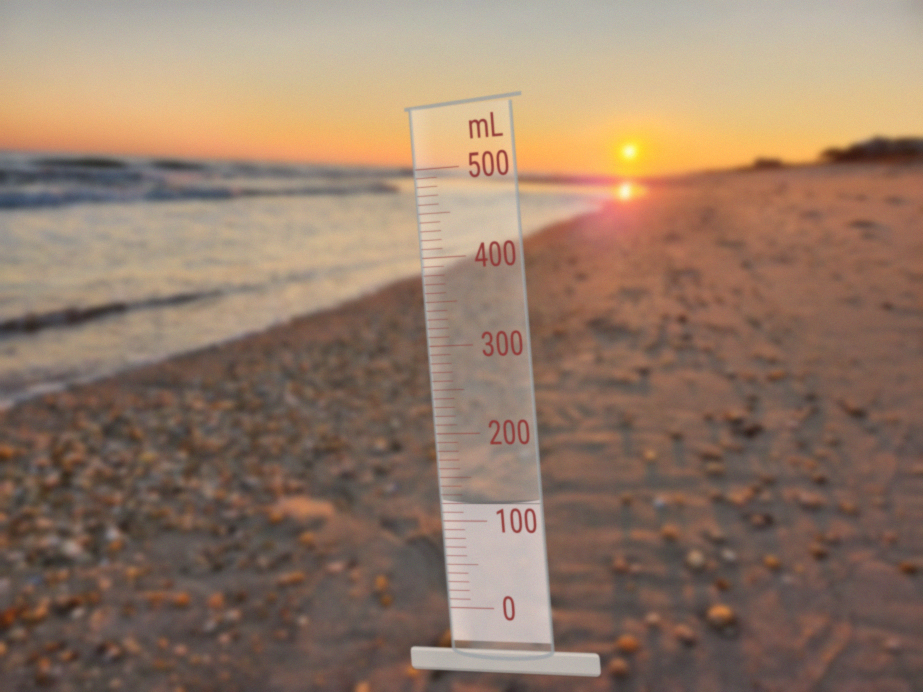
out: 120 mL
